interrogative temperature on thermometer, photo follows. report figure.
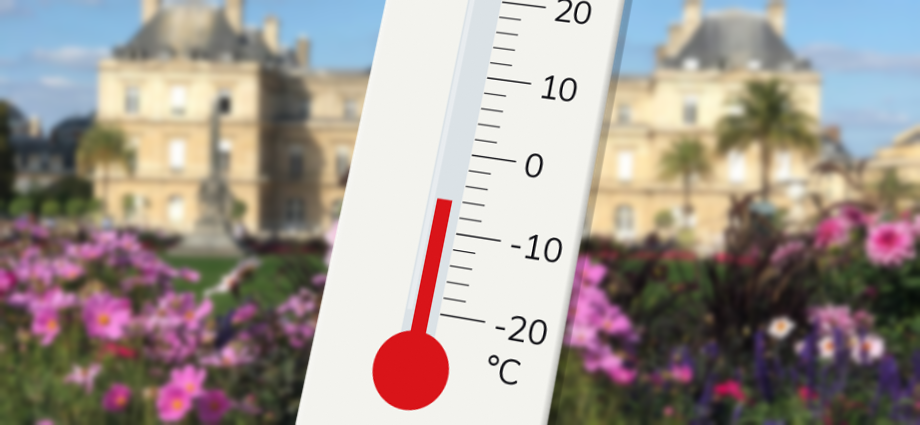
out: -6 °C
